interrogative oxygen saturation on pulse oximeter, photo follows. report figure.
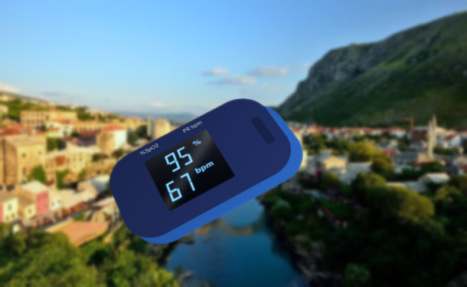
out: 95 %
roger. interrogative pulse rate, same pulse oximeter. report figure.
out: 67 bpm
